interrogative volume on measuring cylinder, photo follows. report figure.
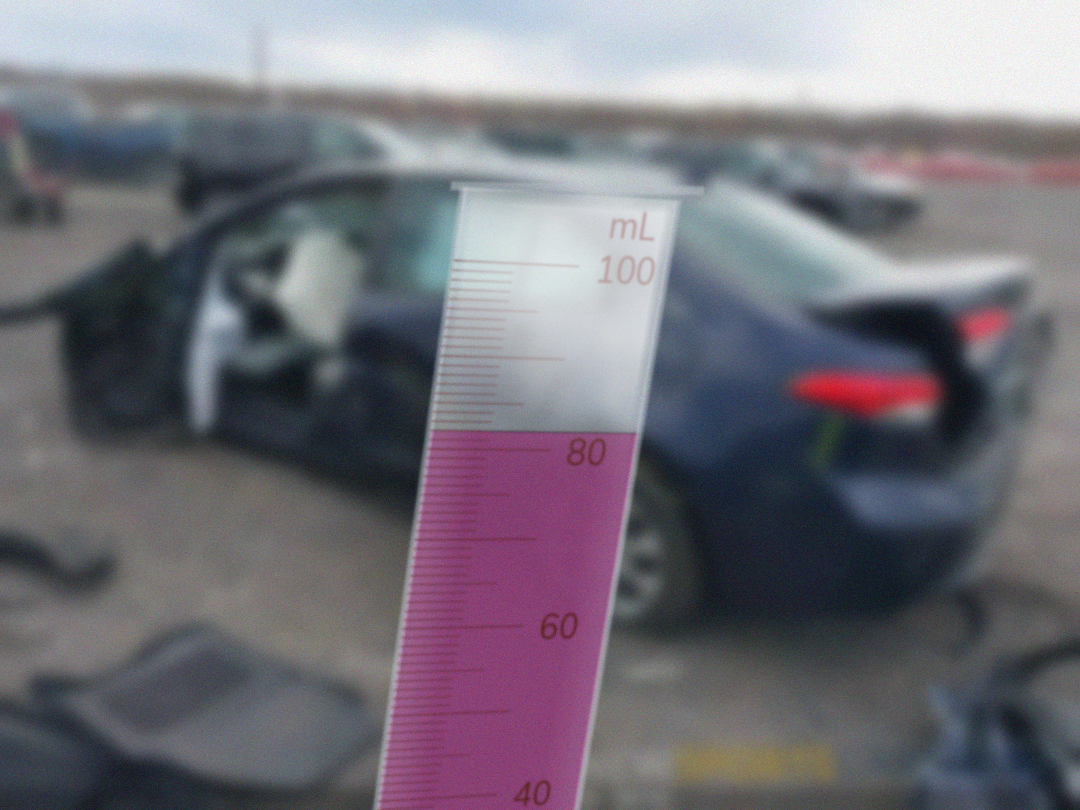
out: 82 mL
